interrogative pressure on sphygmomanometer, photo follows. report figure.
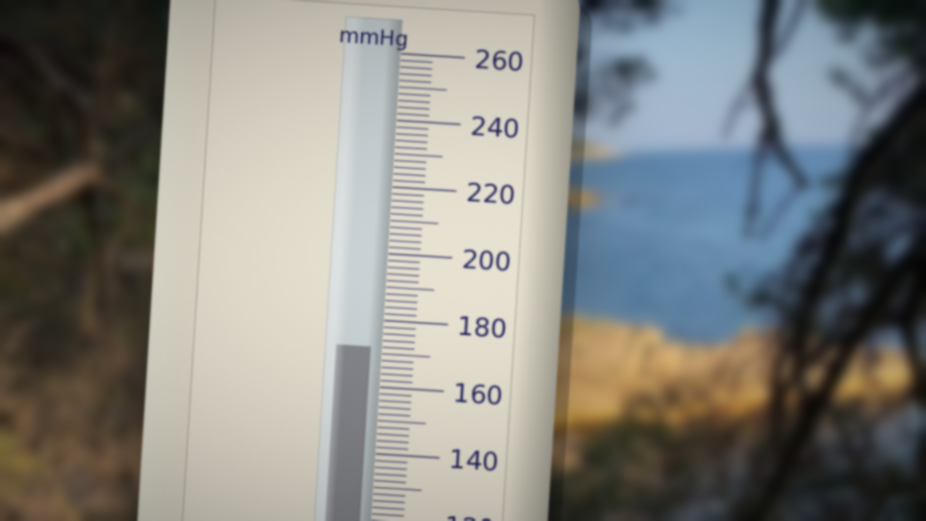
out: 172 mmHg
